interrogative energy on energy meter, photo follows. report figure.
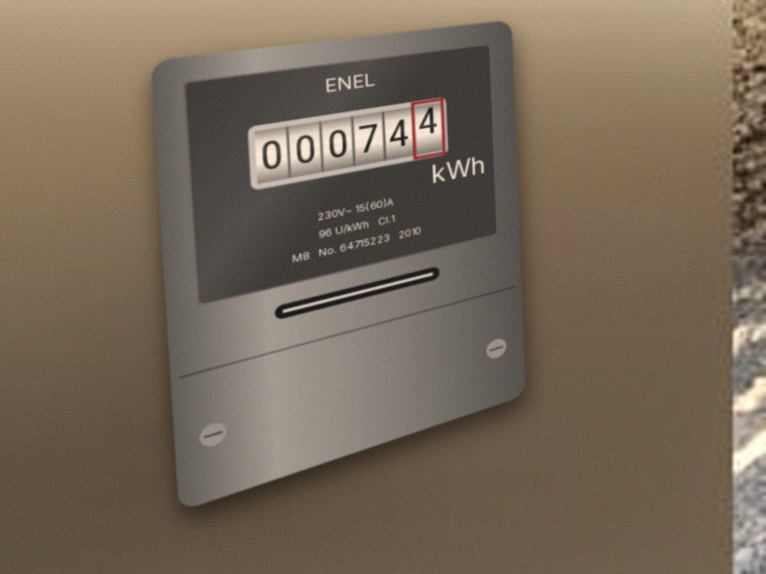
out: 74.4 kWh
